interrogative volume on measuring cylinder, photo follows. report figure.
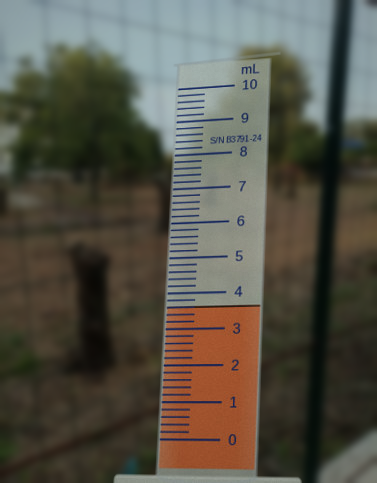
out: 3.6 mL
